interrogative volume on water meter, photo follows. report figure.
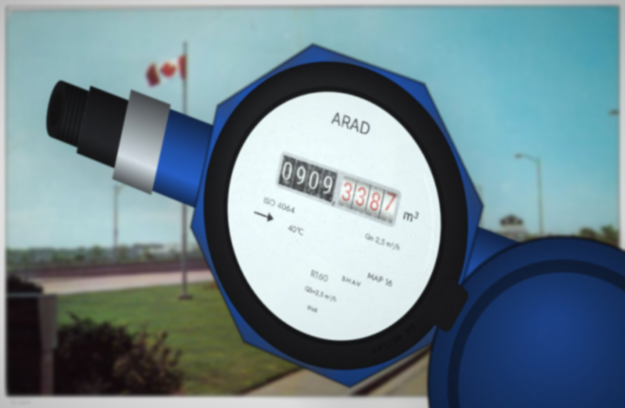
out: 909.3387 m³
